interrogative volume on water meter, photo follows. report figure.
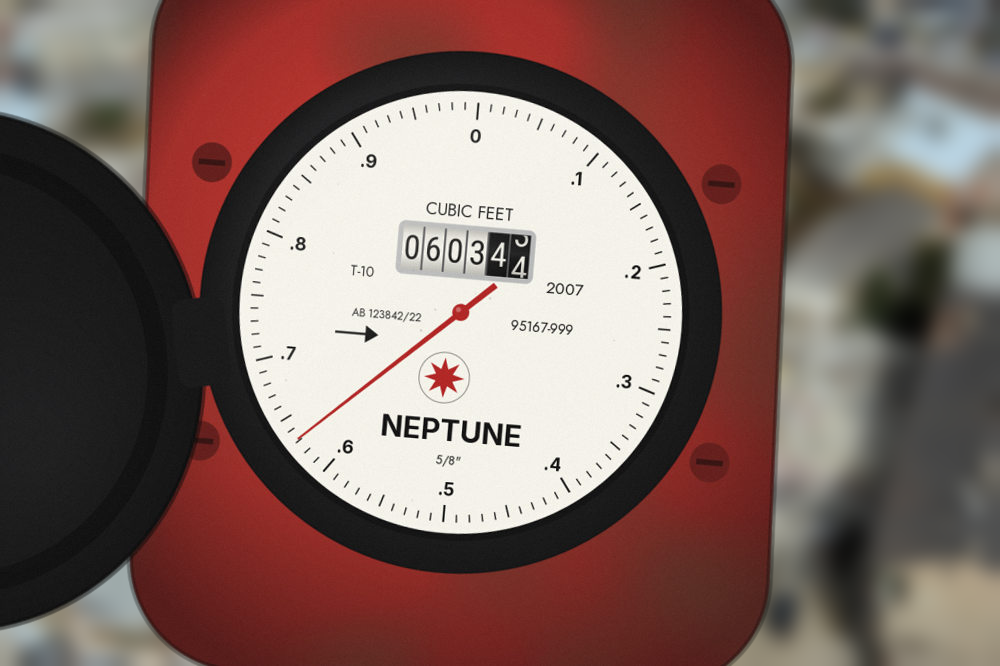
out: 60343.63 ft³
